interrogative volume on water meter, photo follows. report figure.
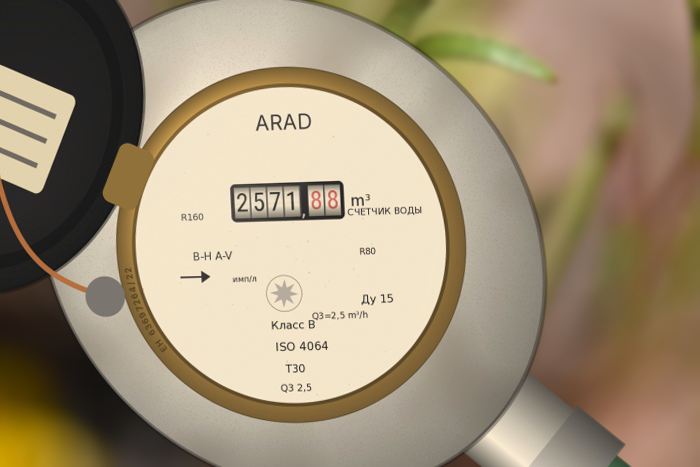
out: 2571.88 m³
